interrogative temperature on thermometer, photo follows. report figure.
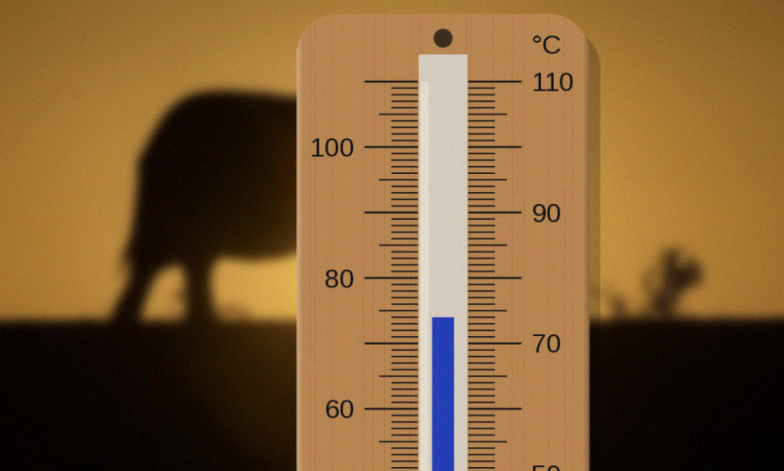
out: 74 °C
